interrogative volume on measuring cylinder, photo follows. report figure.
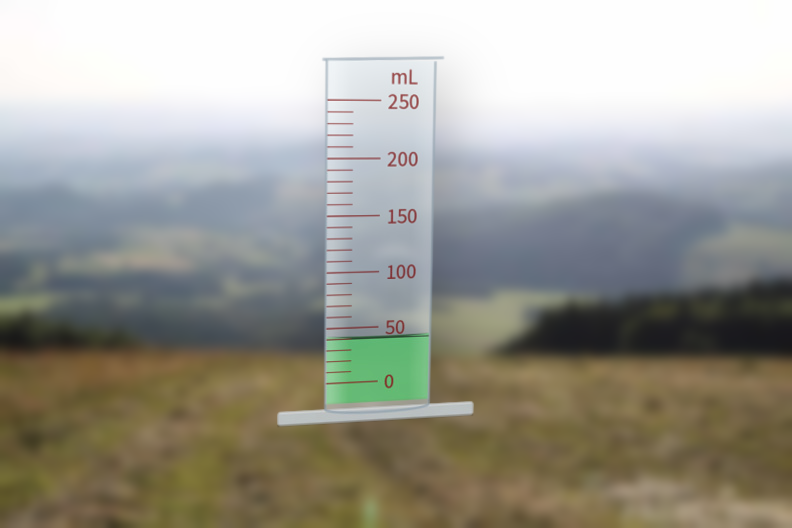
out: 40 mL
